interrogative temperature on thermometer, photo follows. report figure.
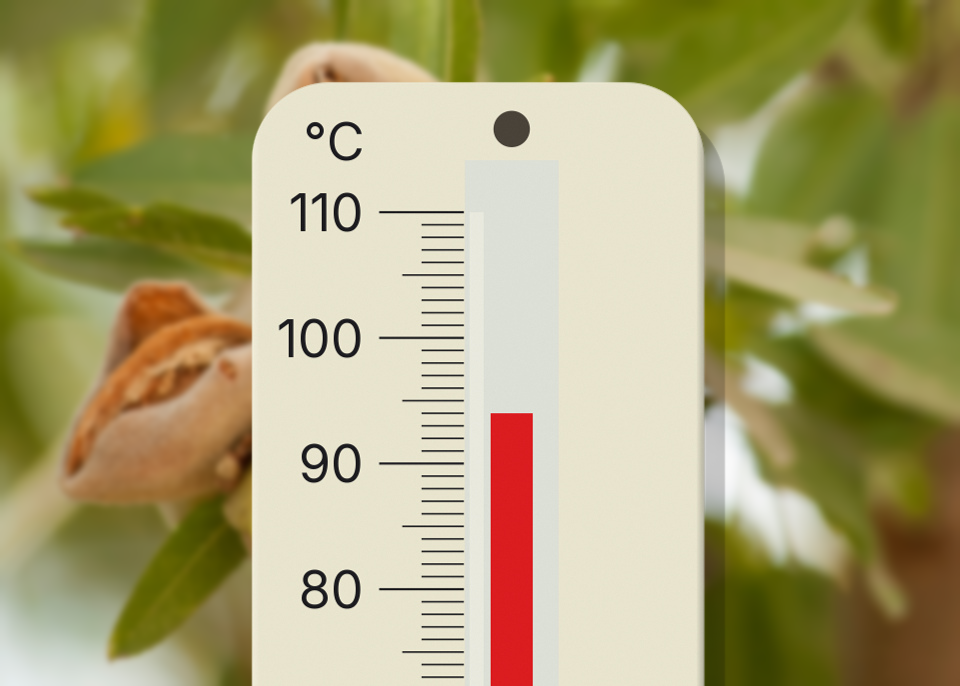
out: 94 °C
